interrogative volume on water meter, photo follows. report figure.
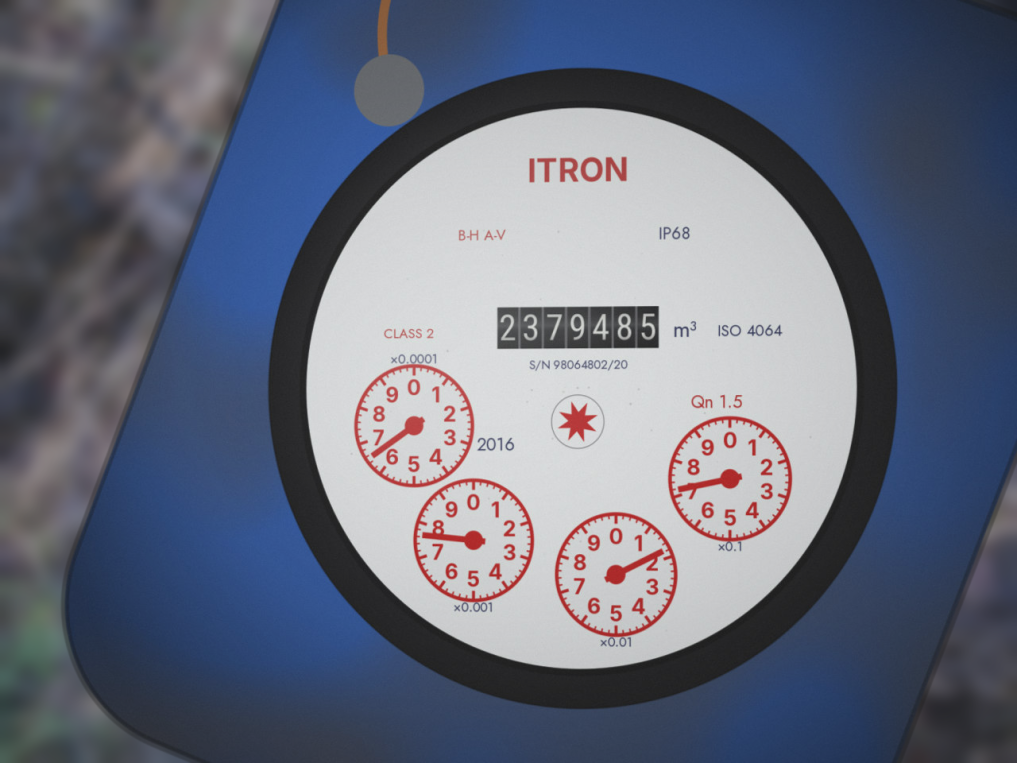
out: 2379485.7176 m³
